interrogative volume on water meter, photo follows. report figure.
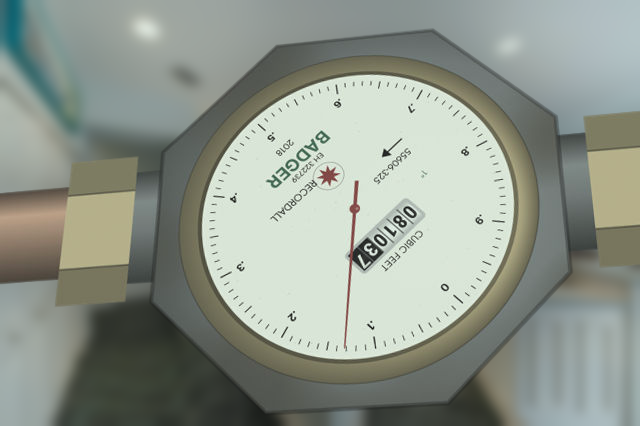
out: 81037.13 ft³
